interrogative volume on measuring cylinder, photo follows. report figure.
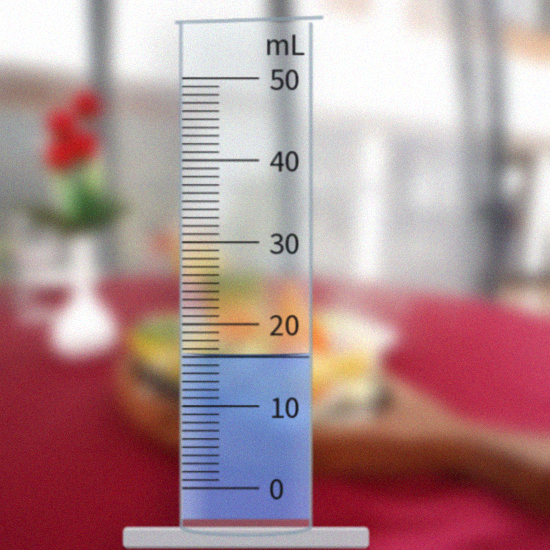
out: 16 mL
